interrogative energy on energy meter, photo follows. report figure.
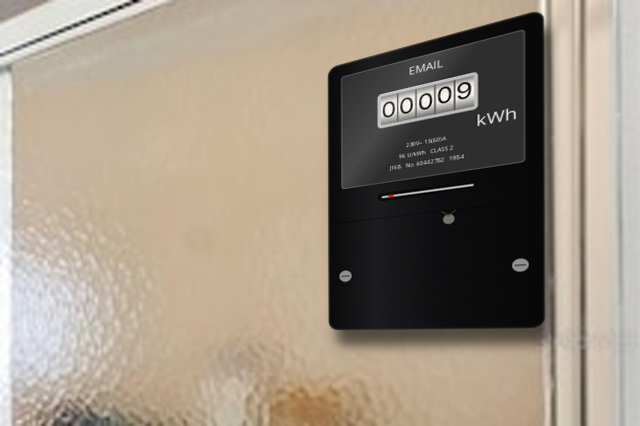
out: 9 kWh
